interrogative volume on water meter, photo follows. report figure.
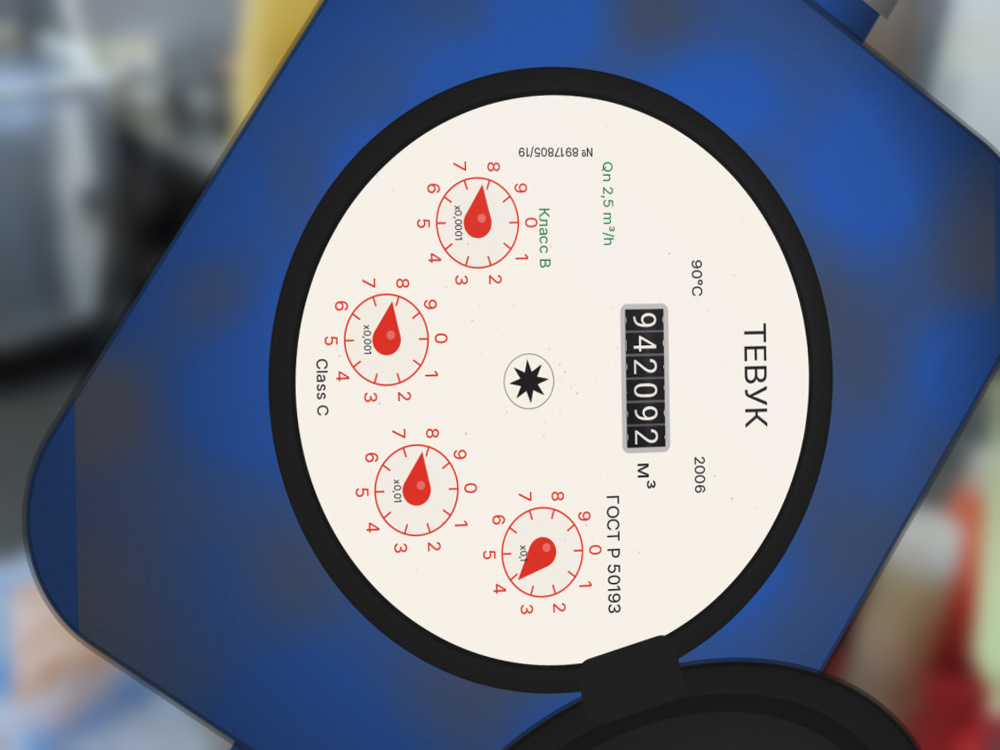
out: 942092.3777 m³
